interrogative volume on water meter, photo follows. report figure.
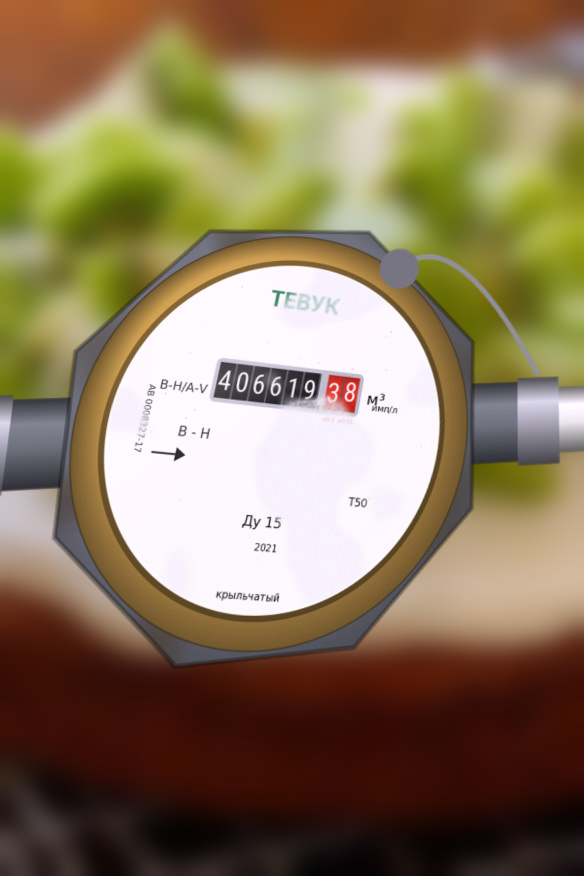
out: 406619.38 m³
